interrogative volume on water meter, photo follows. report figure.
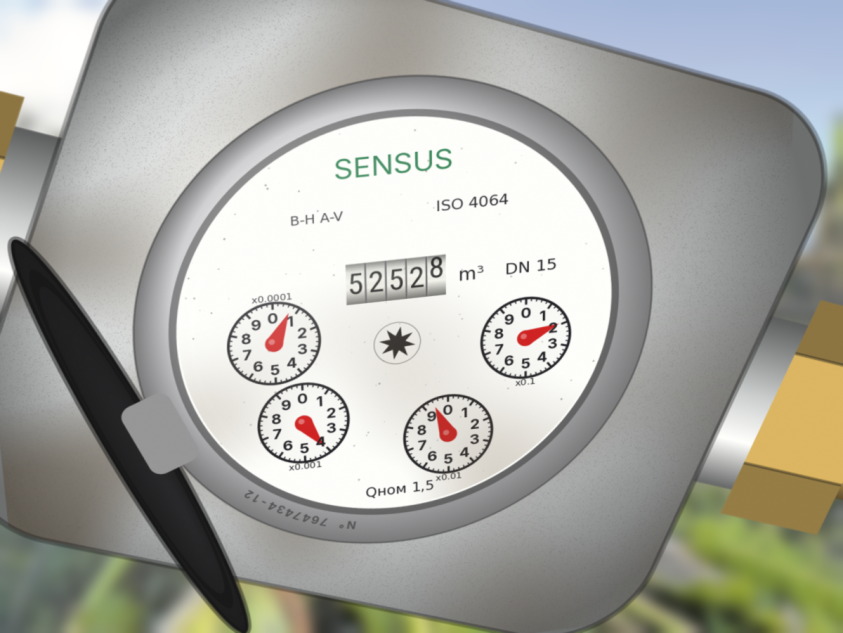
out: 52528.1940 m³
